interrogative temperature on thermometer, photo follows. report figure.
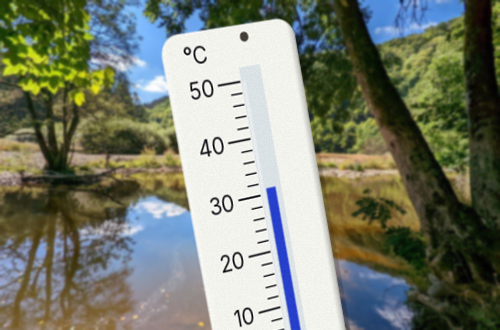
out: 31 °C
